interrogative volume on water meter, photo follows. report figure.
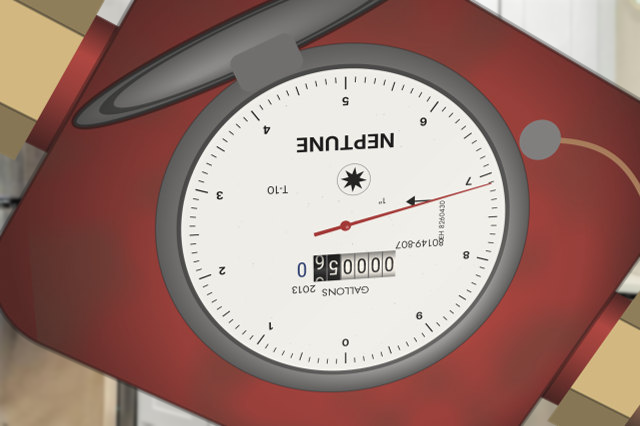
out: 557.1 gal
